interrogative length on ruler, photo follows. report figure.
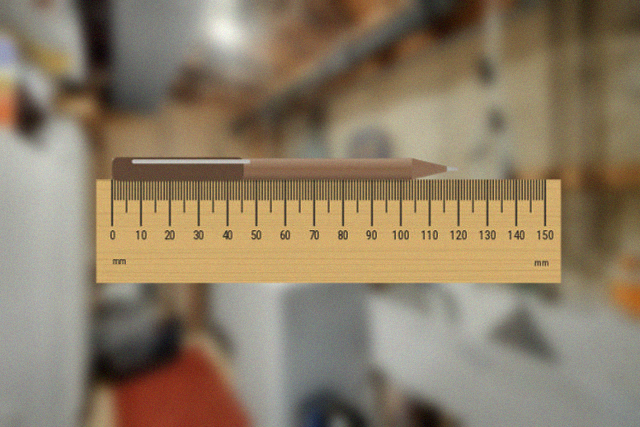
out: 120 mm
